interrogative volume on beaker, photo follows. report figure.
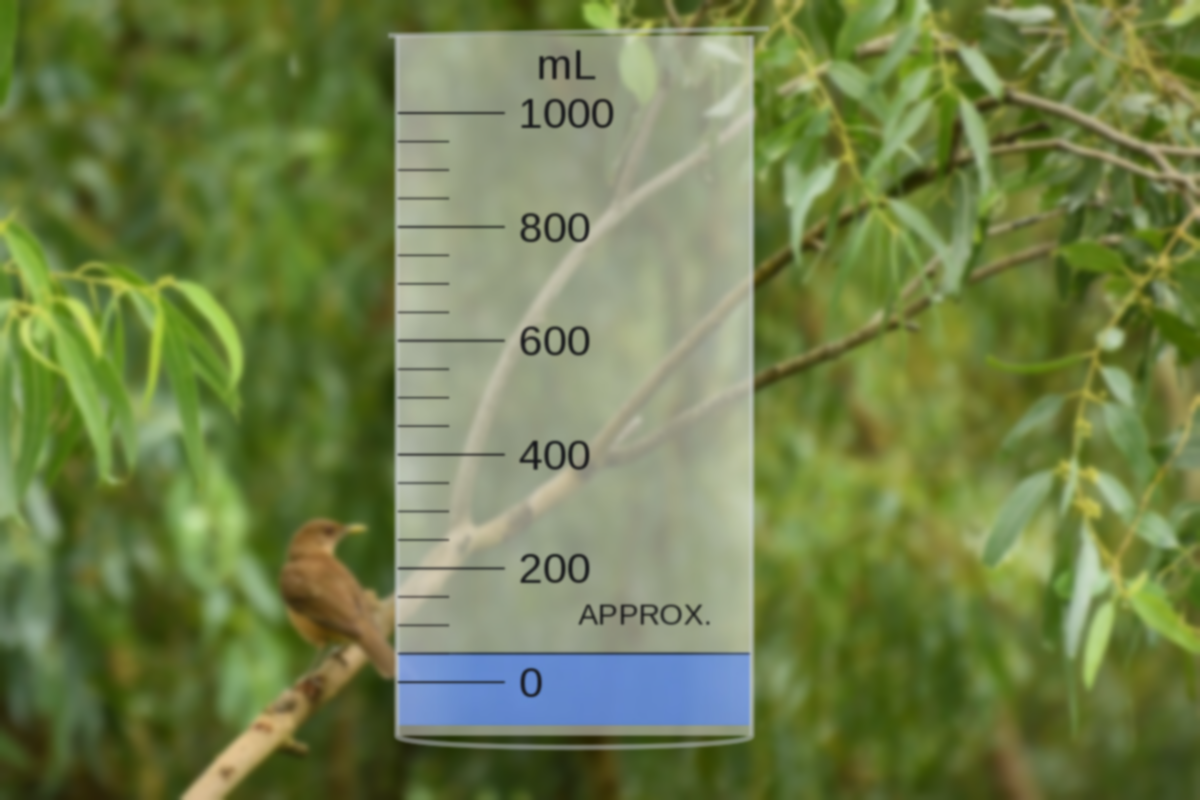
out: 50 mL
